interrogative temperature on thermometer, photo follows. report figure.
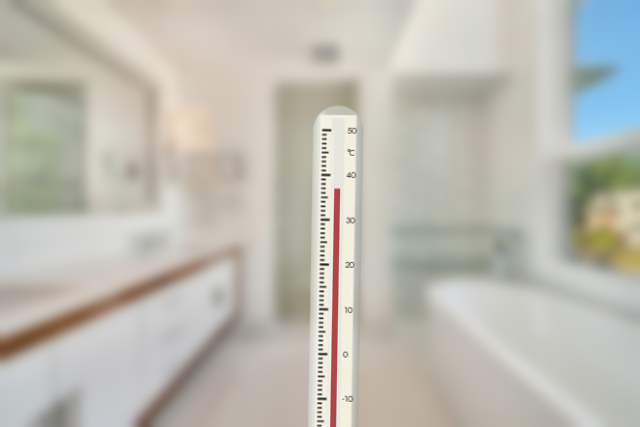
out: 37 °C
